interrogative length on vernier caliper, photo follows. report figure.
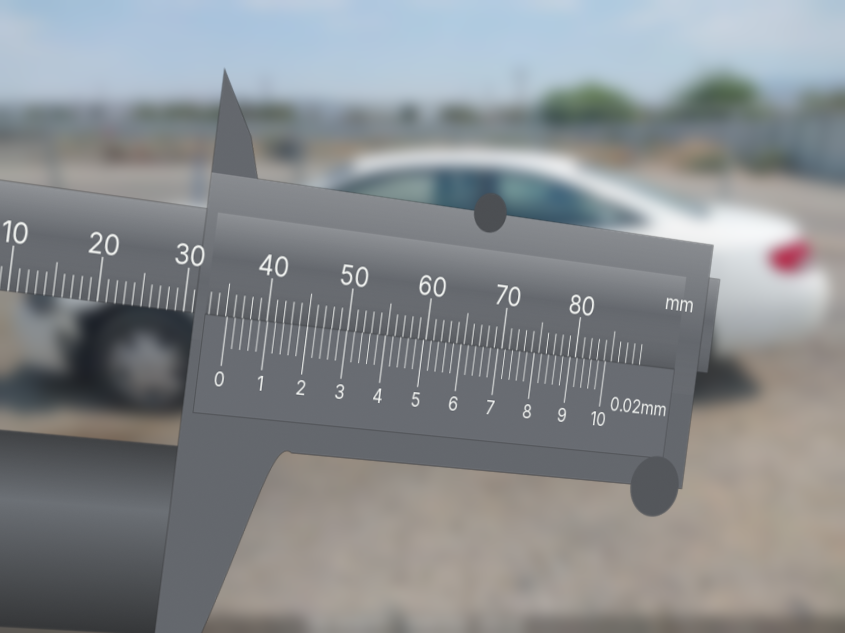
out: 35.2 mm
